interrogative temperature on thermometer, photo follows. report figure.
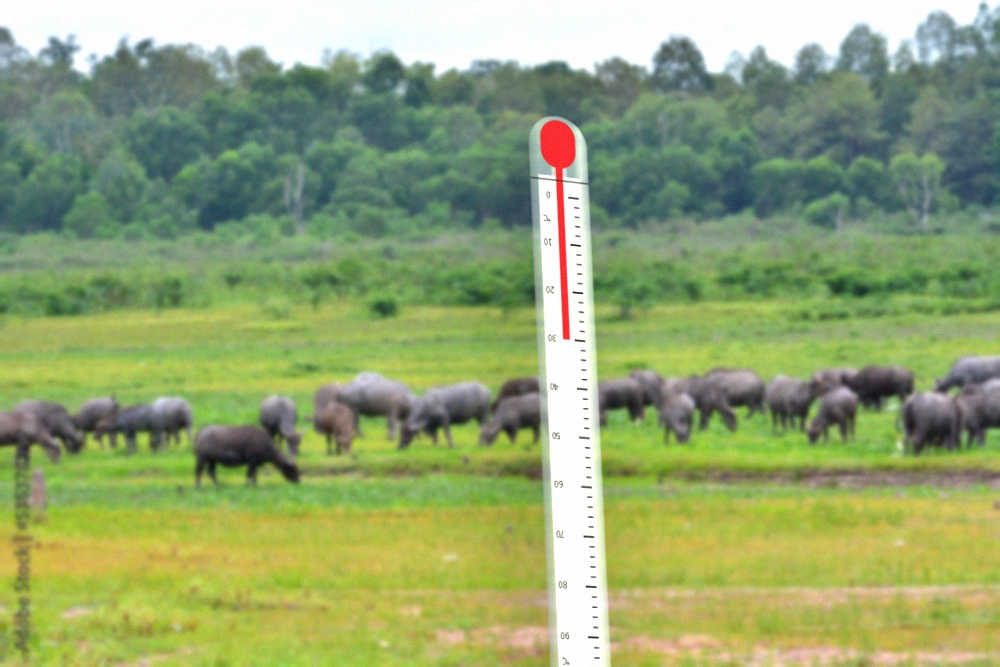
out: 30 °C
